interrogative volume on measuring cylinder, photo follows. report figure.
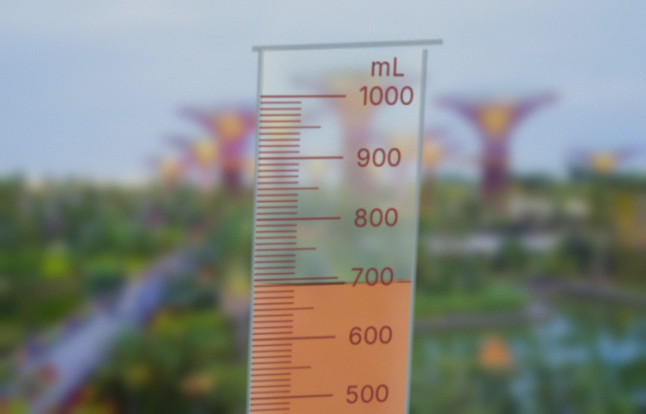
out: 690 mL
